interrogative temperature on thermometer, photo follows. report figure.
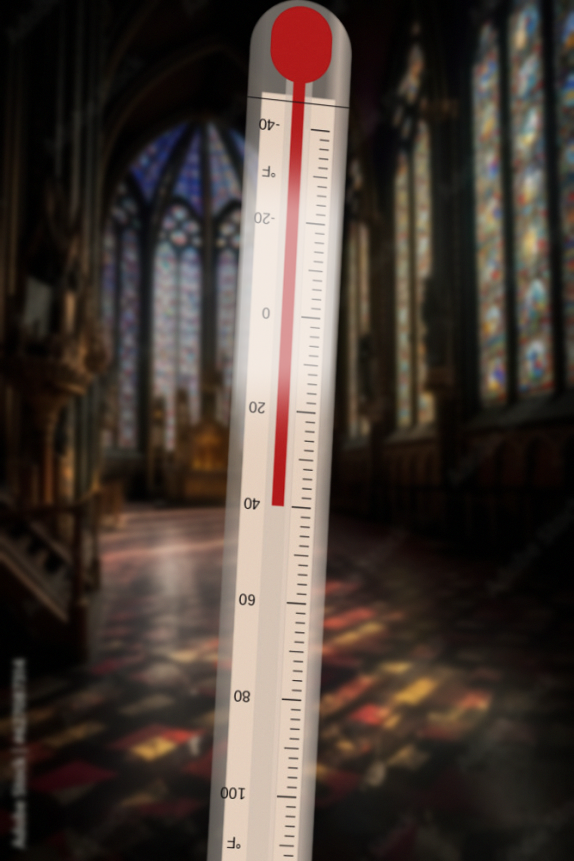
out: 40 °F
